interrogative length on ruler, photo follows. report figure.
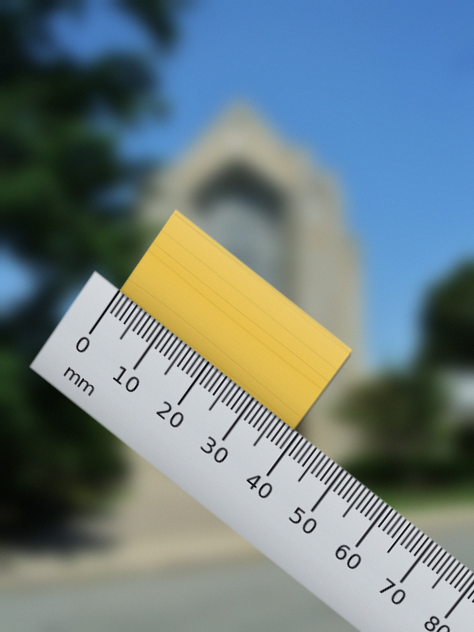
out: 39 mm
